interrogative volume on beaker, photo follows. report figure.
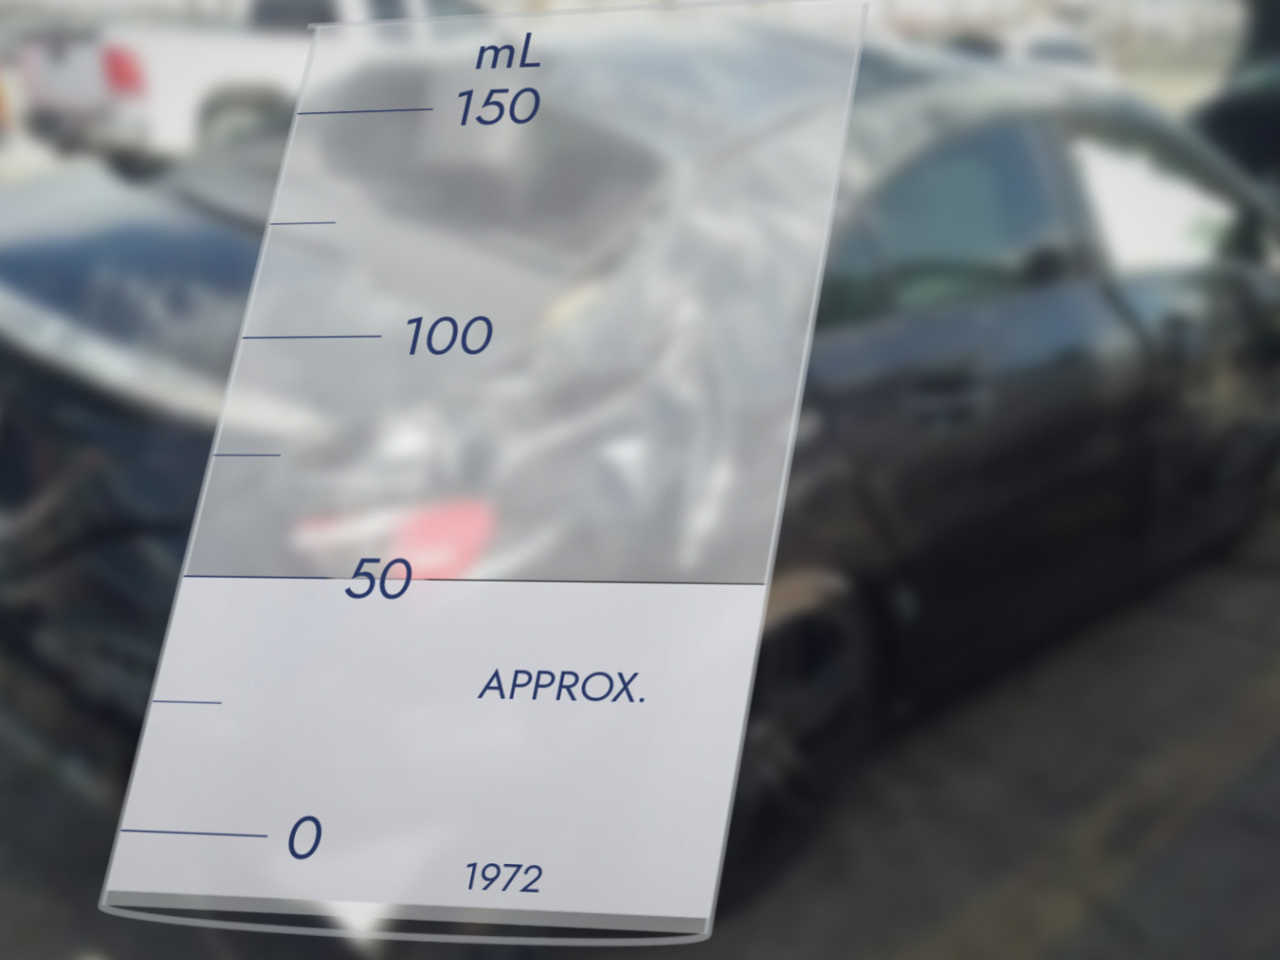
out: 50 mL
